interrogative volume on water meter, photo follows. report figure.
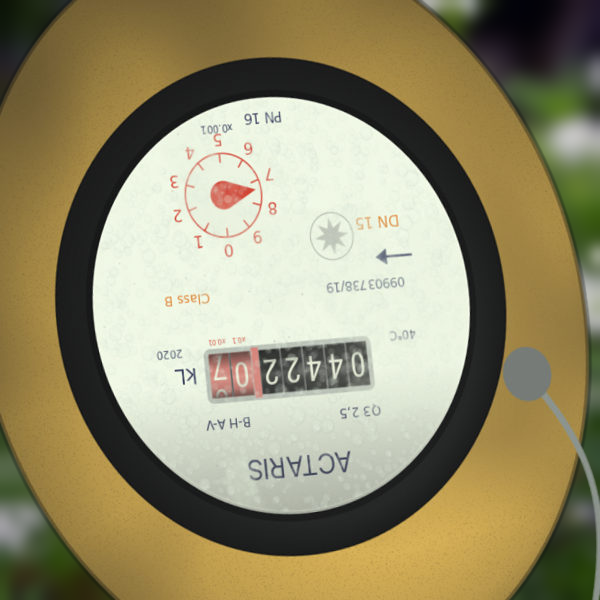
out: 4422.067 kL
